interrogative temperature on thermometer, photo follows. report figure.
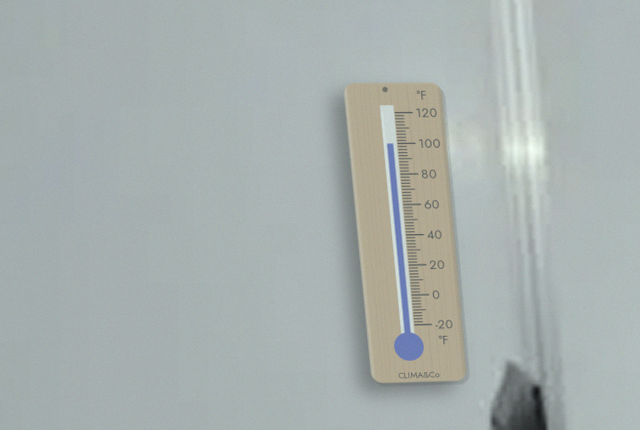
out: 100 °F
